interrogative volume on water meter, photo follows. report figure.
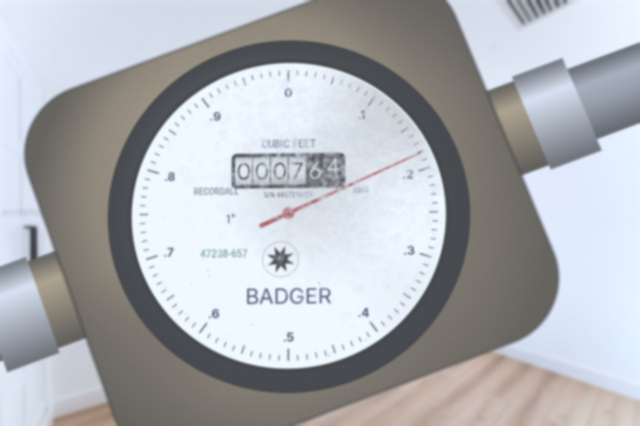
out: 764.18 ft³
